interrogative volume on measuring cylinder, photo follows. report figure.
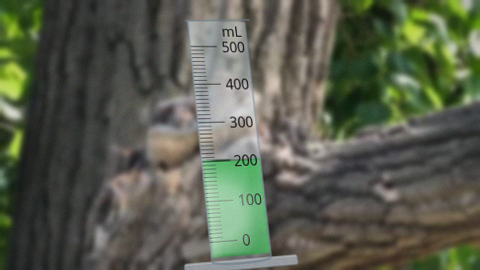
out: 200 mL
